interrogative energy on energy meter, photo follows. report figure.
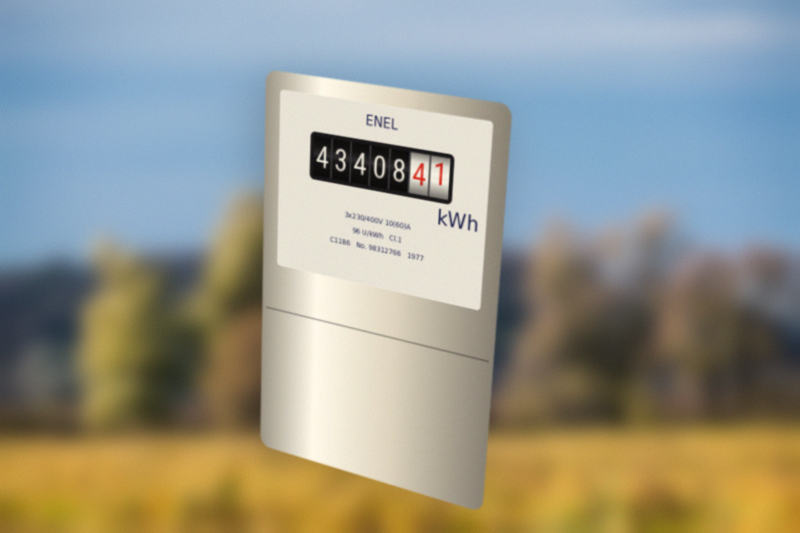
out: 43408.41 kWh
